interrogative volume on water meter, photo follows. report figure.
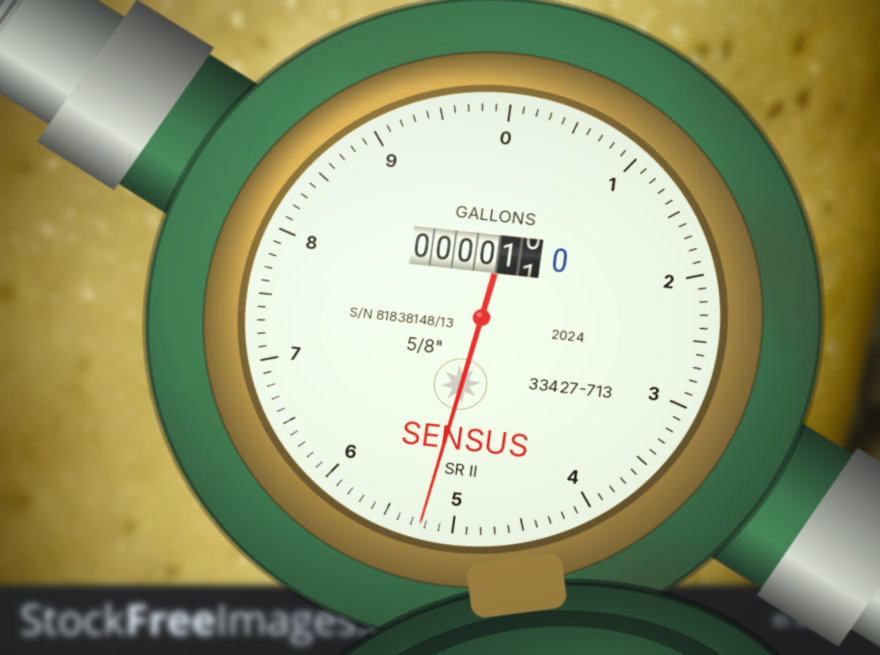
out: 105.2 gal
